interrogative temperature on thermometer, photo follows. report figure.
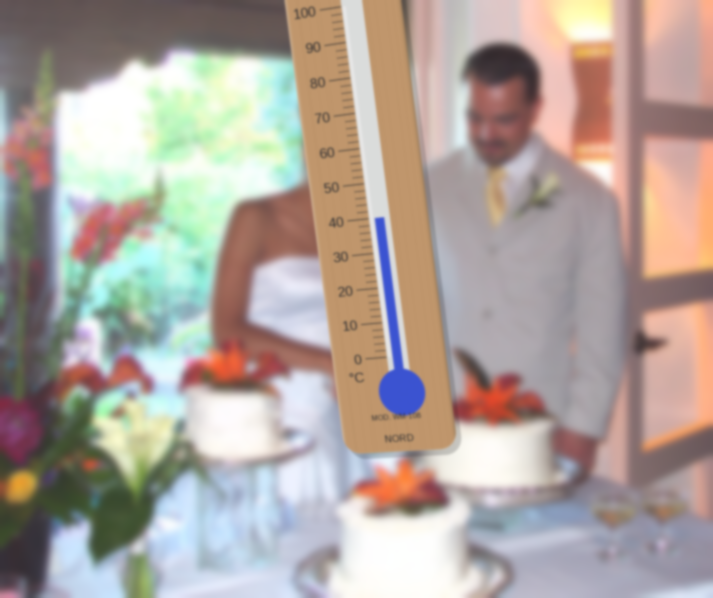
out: 40 °C
